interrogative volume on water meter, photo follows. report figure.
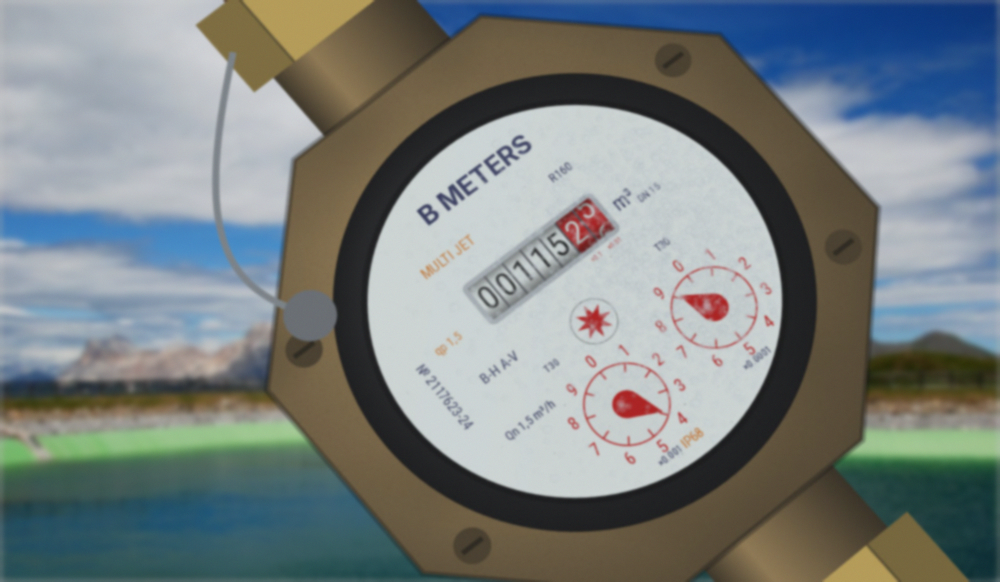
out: 115.2539 m³
